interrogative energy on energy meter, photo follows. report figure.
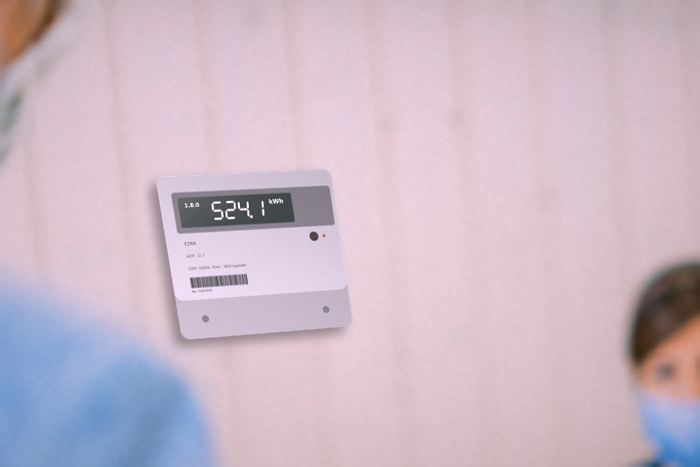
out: 524.1 kWh
